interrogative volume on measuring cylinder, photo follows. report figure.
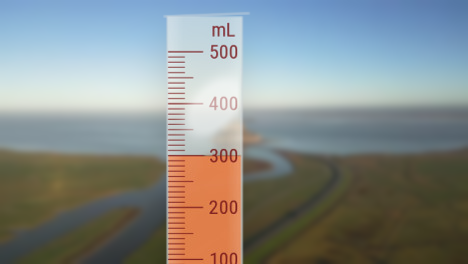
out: 300 mL
